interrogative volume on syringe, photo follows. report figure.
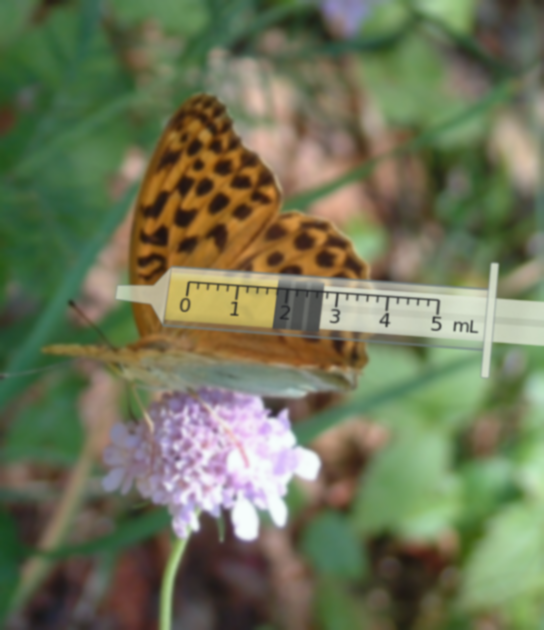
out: 1.8 mL
